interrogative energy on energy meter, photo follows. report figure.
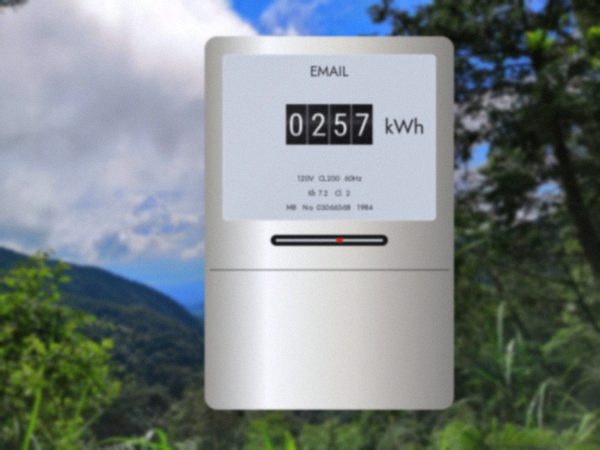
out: 257 kWh
